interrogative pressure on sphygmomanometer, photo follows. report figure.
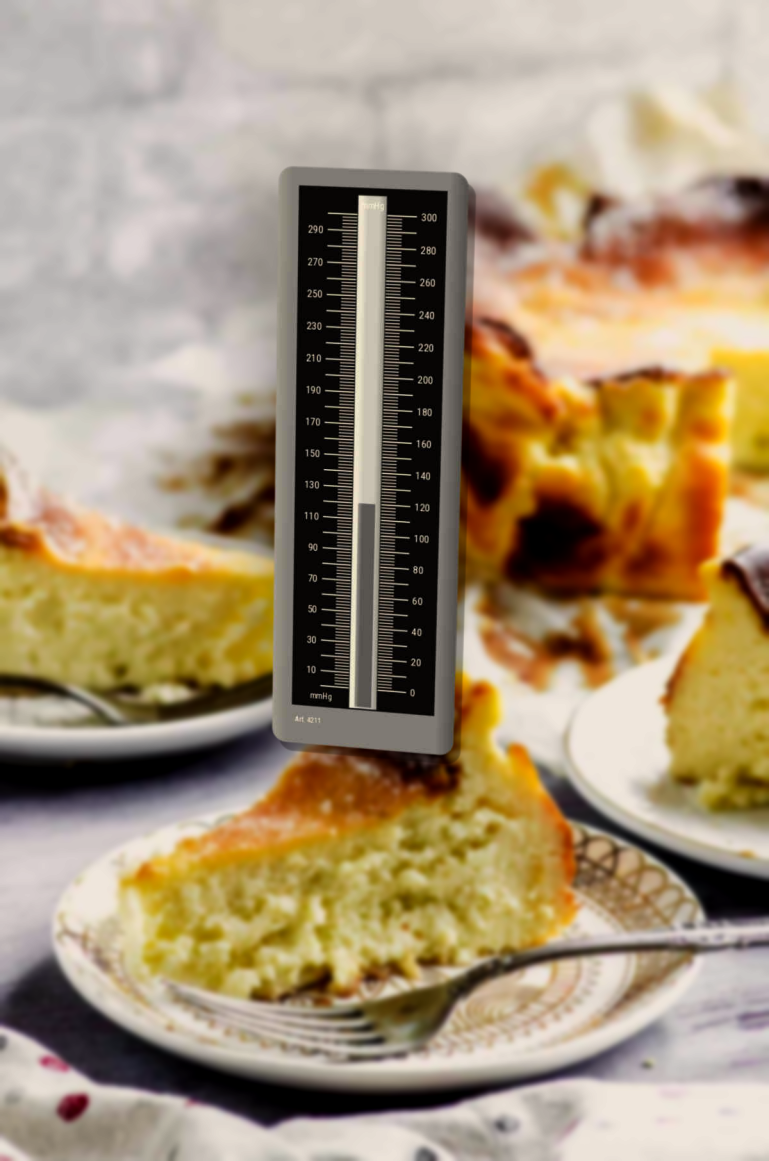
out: 120 mmHg
